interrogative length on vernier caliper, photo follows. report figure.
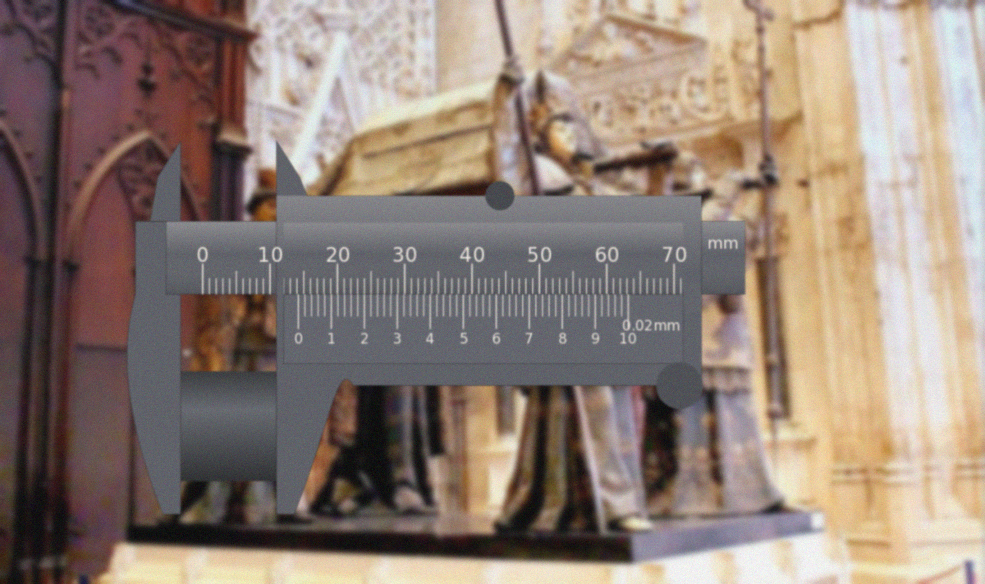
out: 14.2 mm
